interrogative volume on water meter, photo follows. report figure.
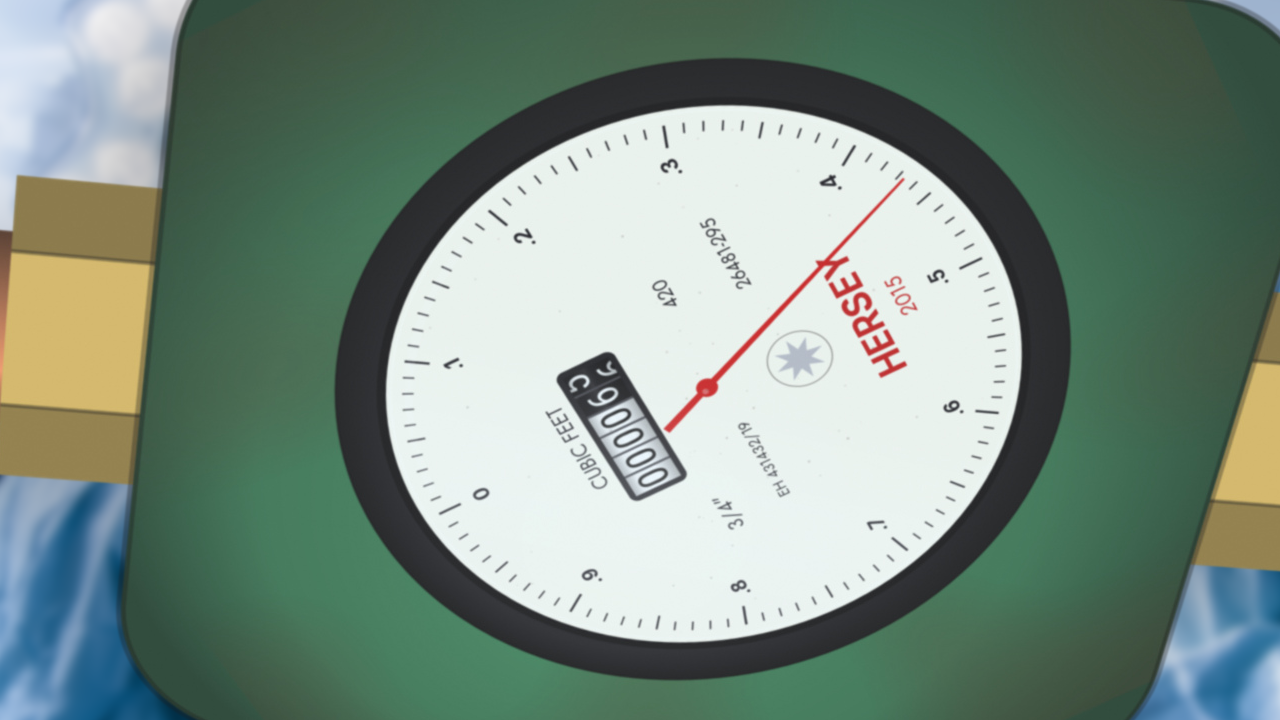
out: 65.43 ft³
